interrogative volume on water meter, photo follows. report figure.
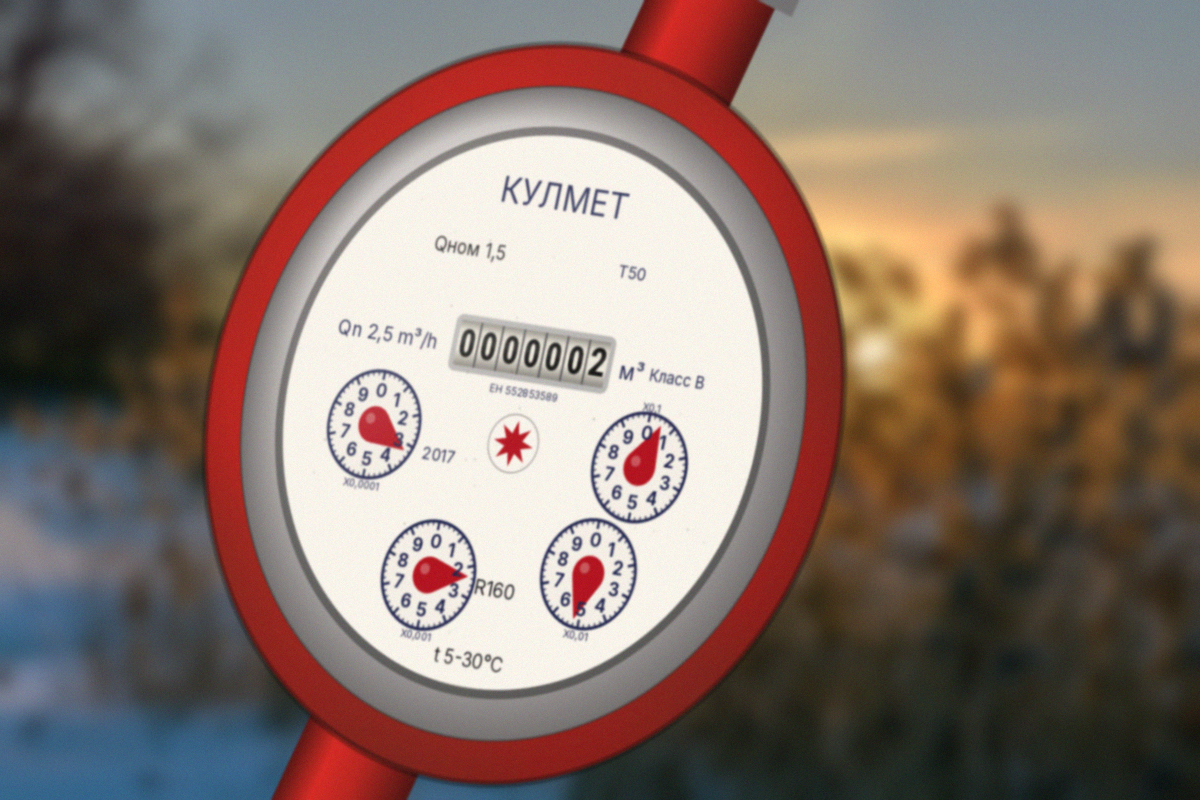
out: 2.0523 m³
